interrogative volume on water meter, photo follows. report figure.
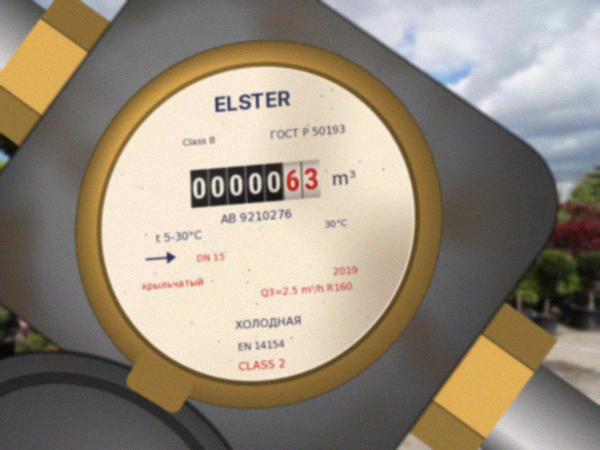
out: 0.63 m³
